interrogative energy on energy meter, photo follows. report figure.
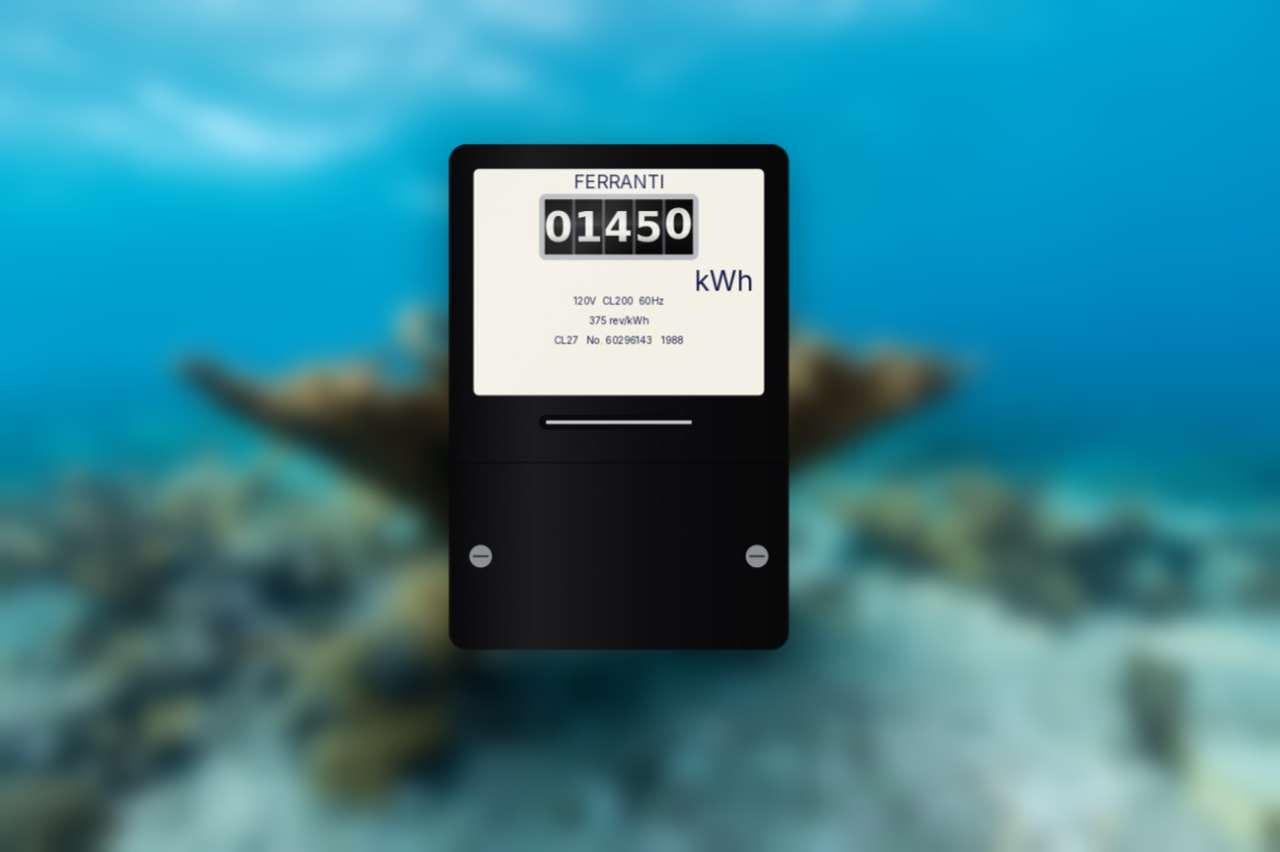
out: 1450 kWh
